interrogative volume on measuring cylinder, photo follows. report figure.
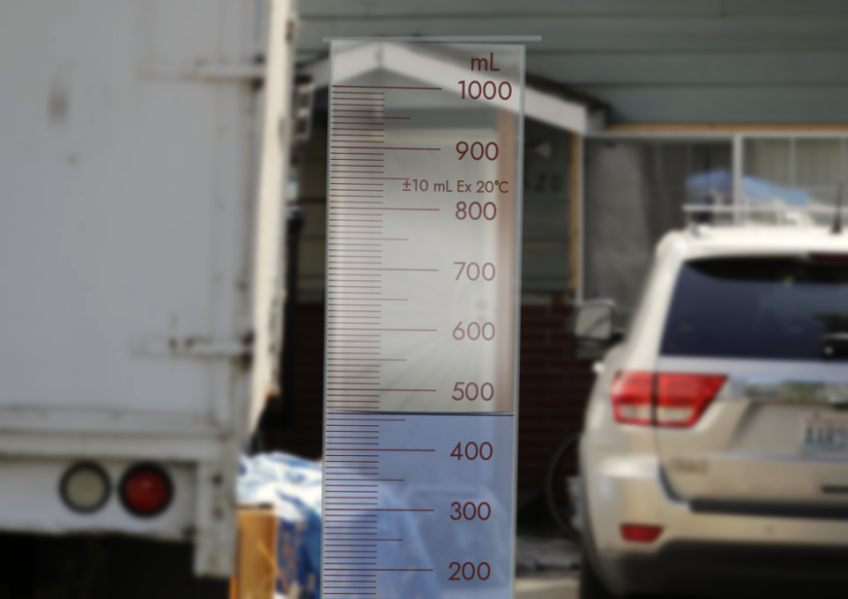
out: 460 mL
